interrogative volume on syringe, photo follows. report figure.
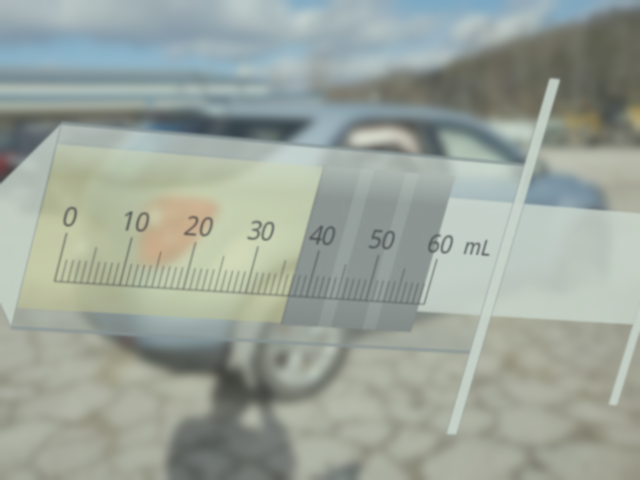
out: 37 mL
